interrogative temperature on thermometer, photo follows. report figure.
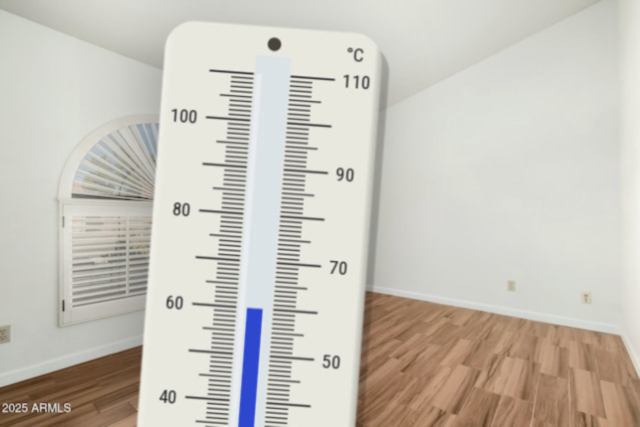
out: 60 °C
